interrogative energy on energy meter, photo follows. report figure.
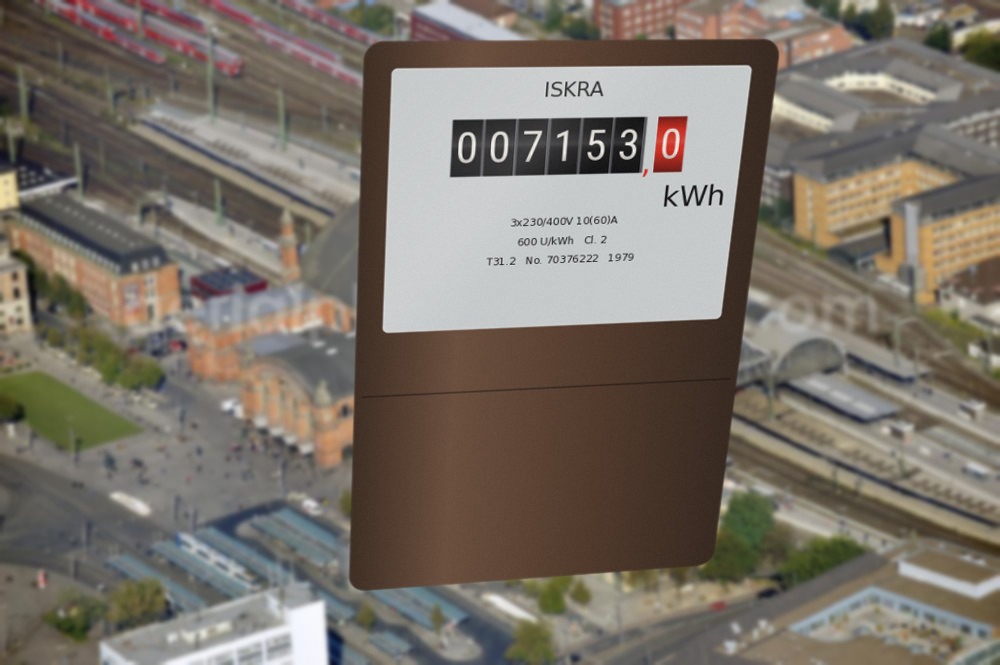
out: 7153.0 kWh
